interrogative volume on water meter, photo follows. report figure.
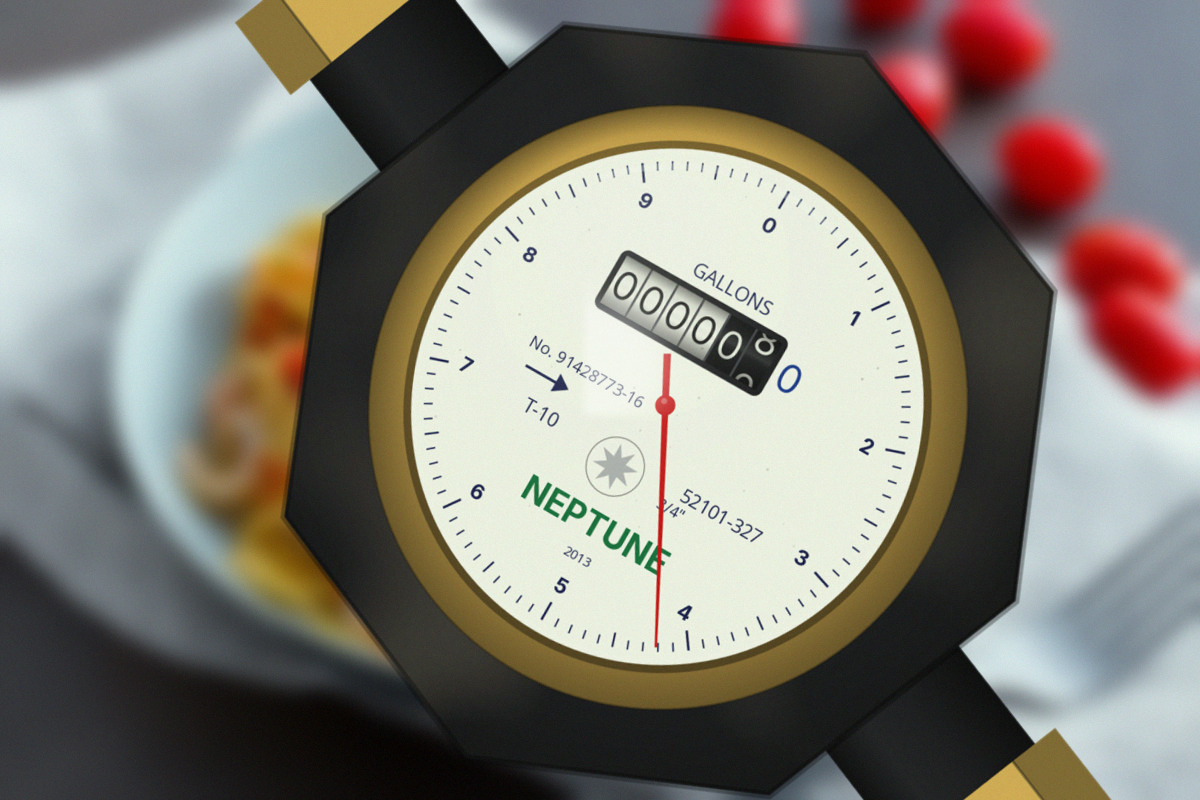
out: 84.2 gal
